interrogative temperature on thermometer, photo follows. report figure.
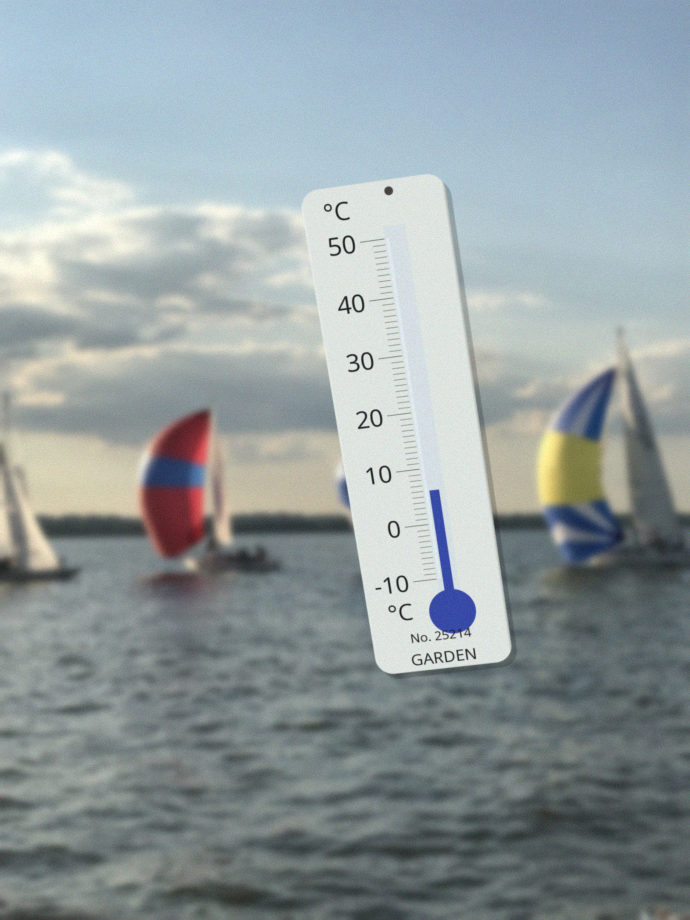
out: 6 °C
